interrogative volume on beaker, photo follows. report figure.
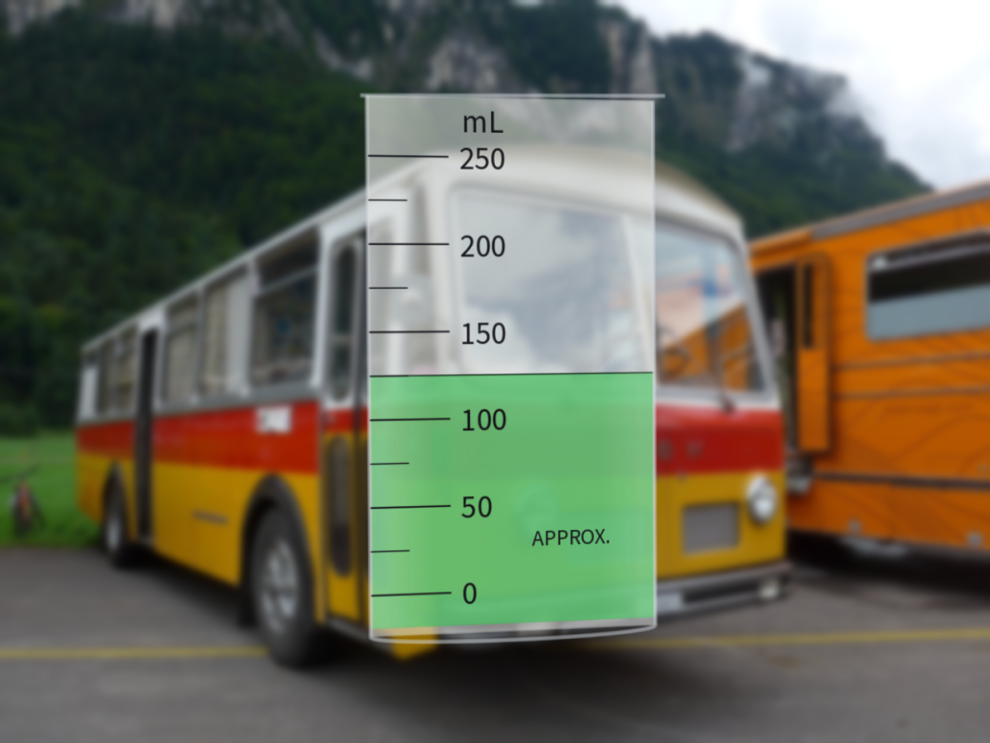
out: 125 mL
